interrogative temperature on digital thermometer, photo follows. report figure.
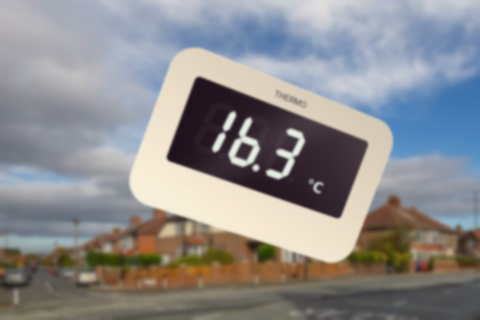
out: 16.3 °C
